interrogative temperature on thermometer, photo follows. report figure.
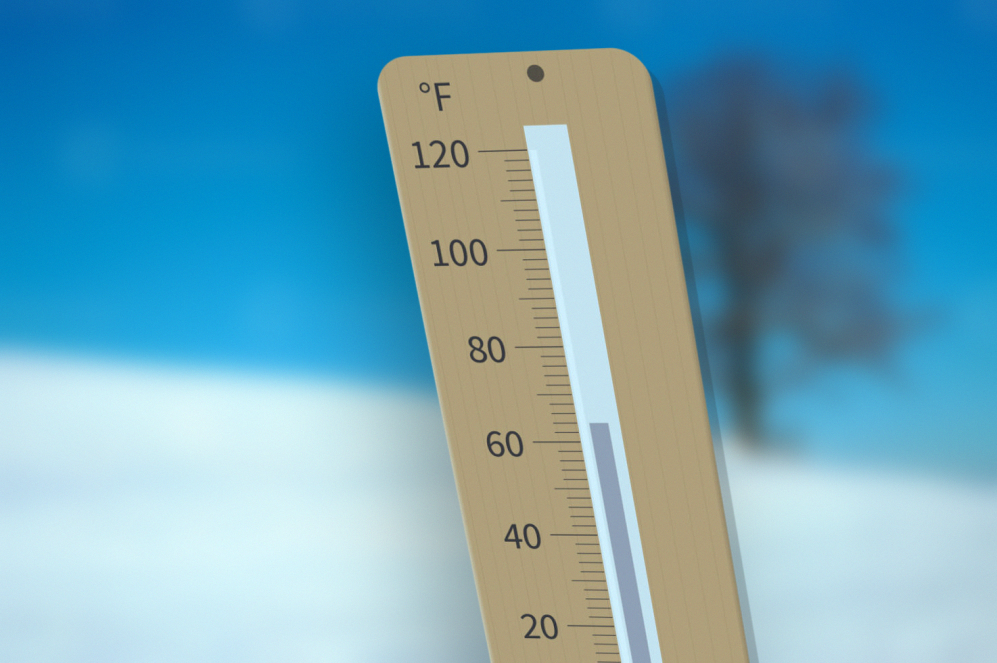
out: 64 °F
